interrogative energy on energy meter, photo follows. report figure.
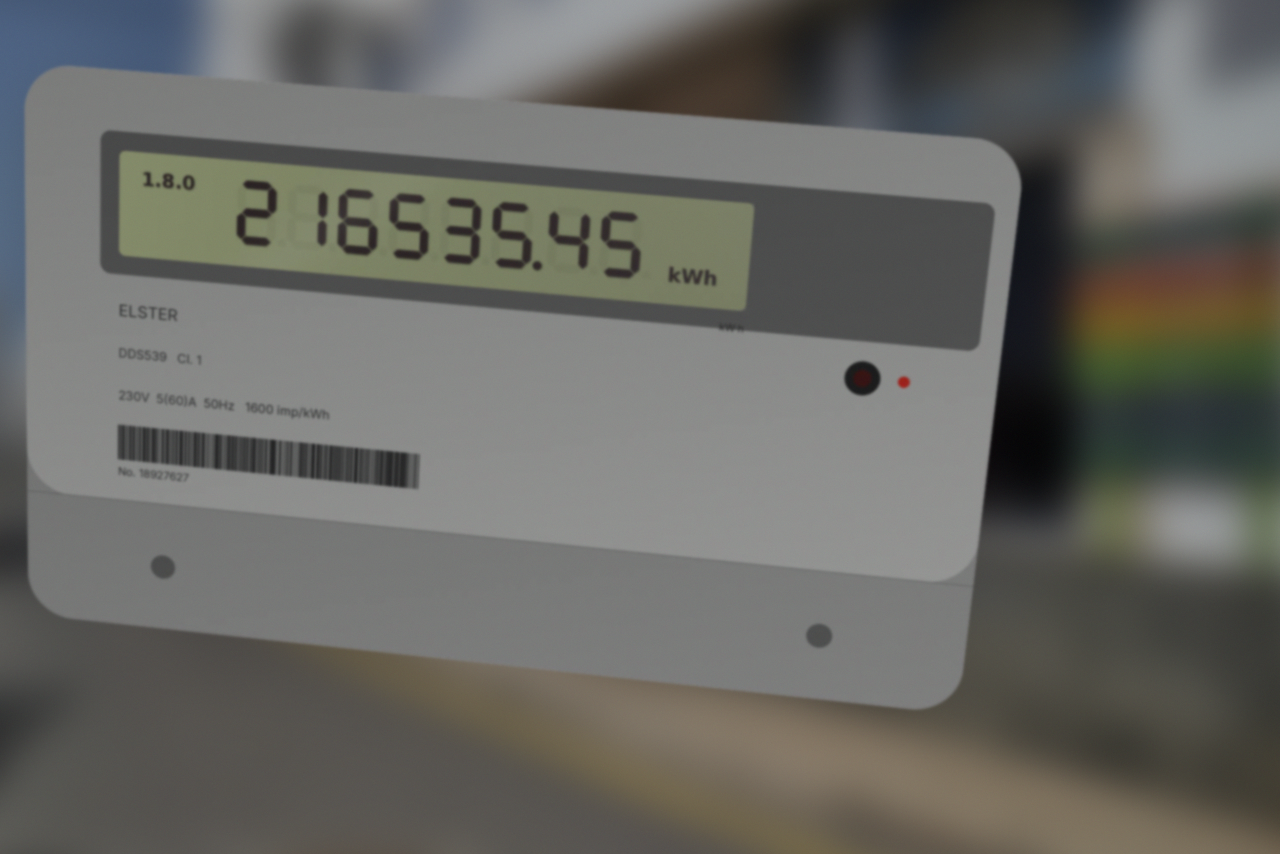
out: 216535.45 kWh
